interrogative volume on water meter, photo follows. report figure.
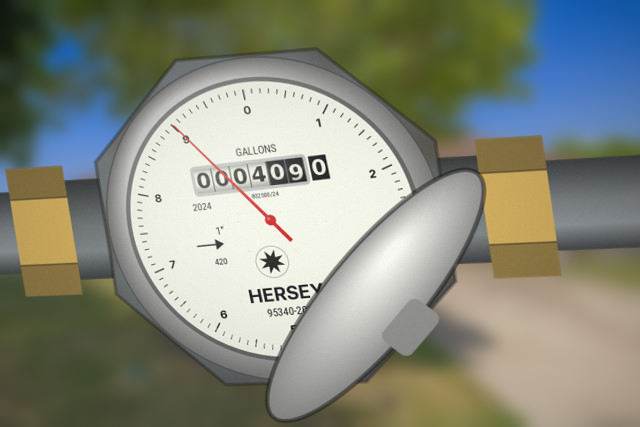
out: 4089.0 gal
